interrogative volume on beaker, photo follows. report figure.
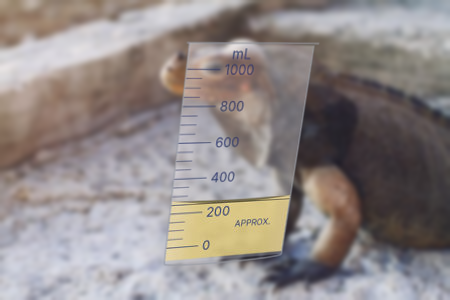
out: 250 mL
